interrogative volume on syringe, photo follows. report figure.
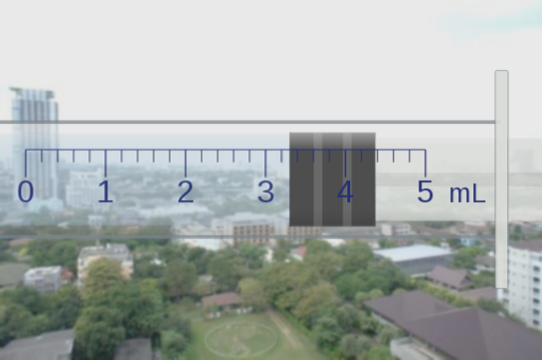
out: 3.3 mL
